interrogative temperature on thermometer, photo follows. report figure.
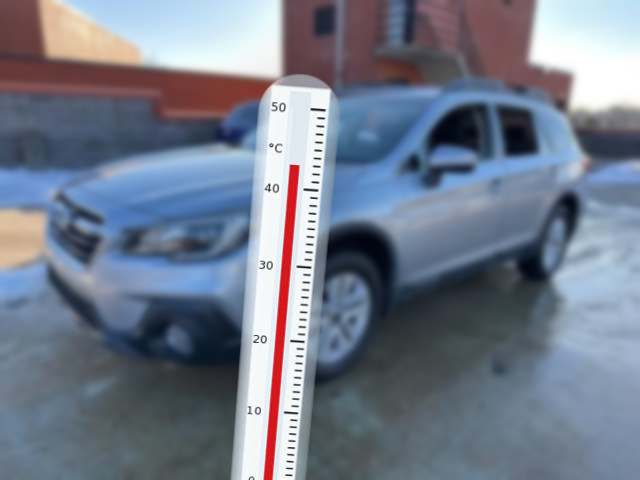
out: 43 °C
